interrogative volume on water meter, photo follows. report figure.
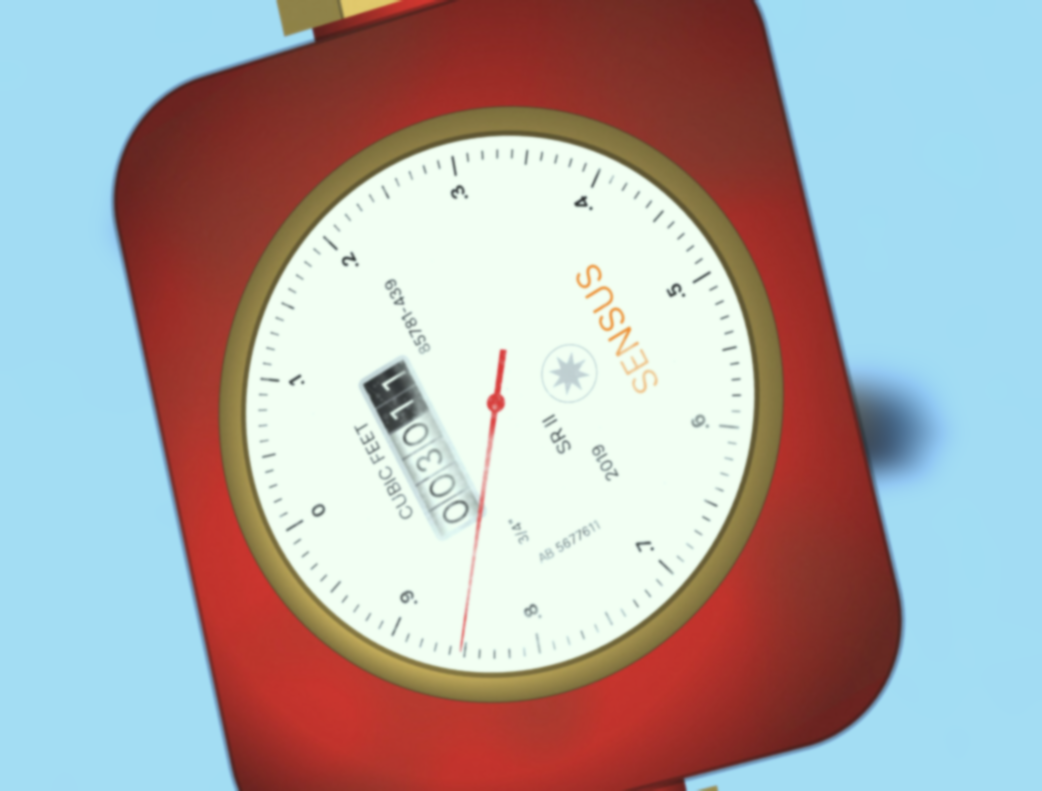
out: 3010.85 ft³
